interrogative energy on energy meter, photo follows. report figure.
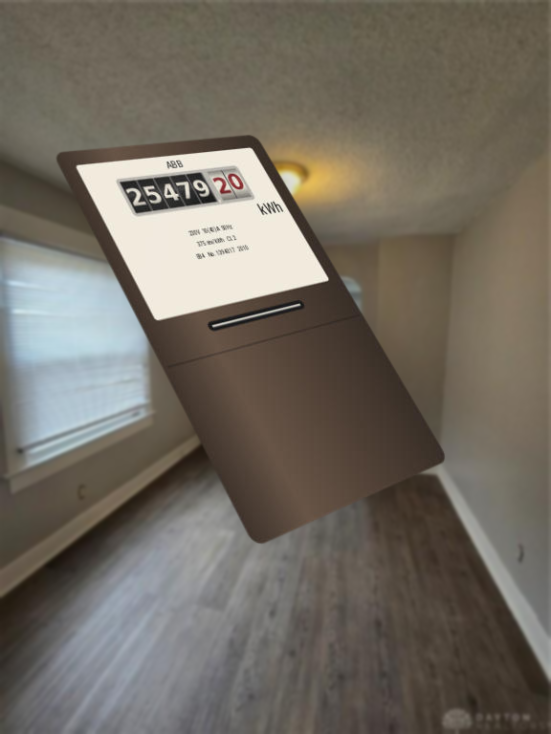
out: 25479.20 kWh
